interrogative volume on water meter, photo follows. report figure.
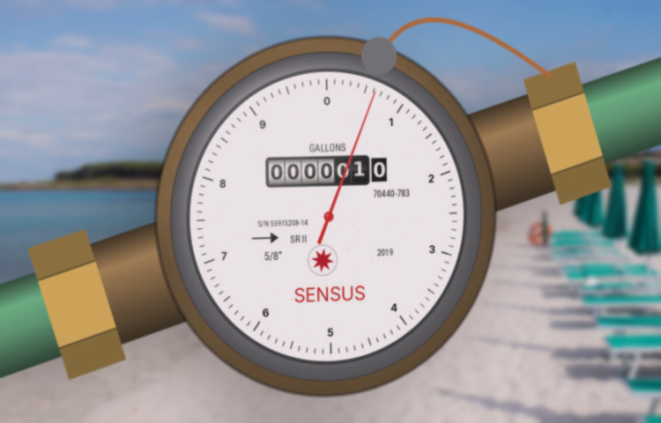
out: 10.6 gal
